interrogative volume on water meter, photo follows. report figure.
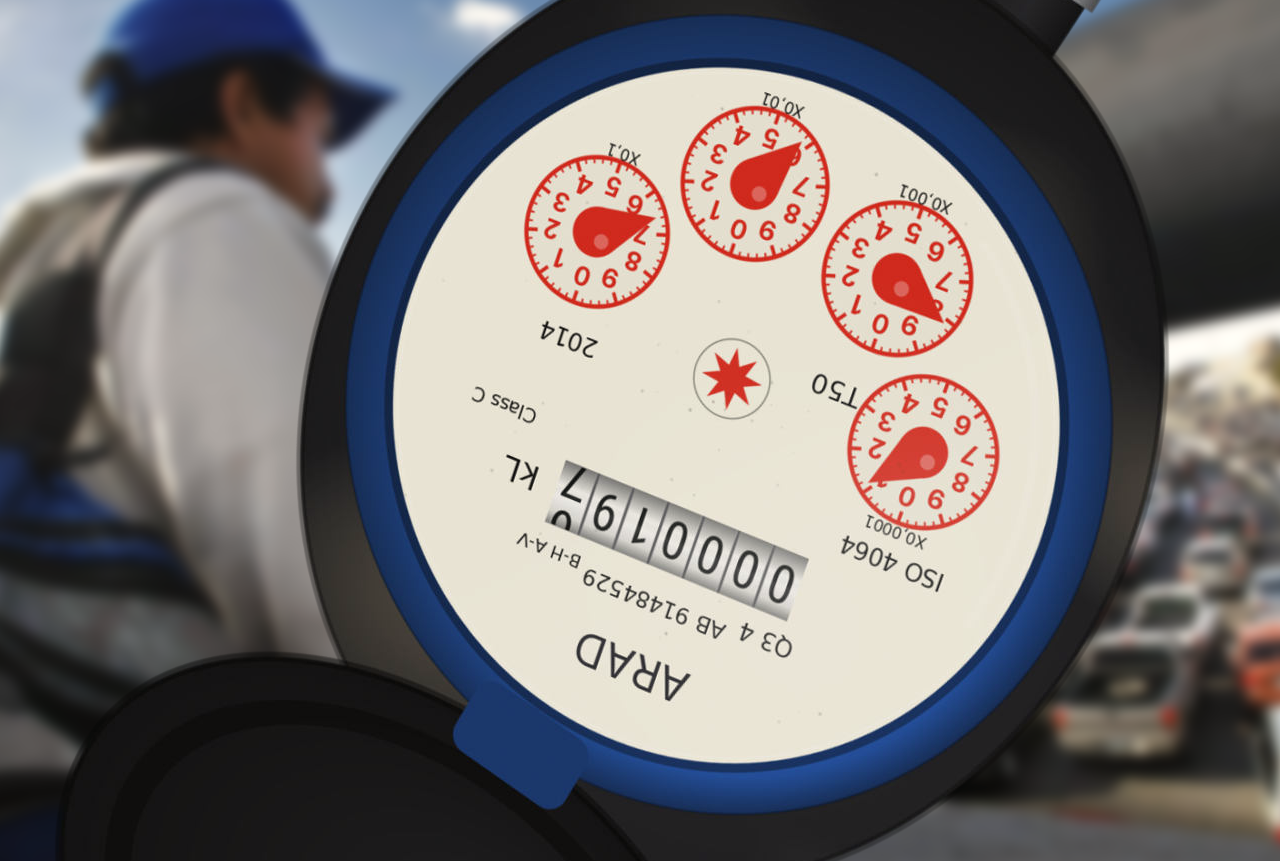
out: 196.6581 kL
